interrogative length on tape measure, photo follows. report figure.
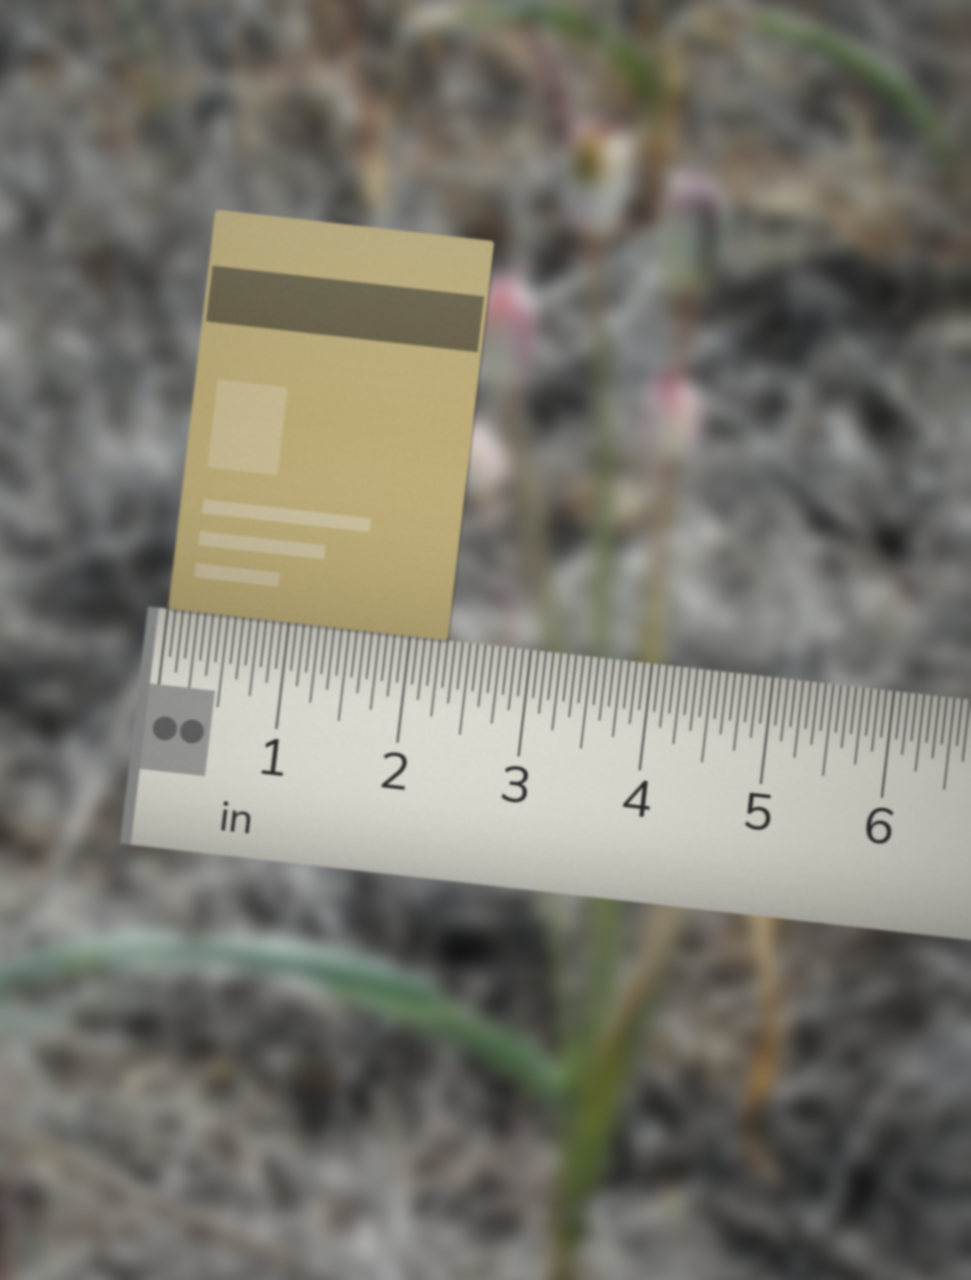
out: 2.3125 in
